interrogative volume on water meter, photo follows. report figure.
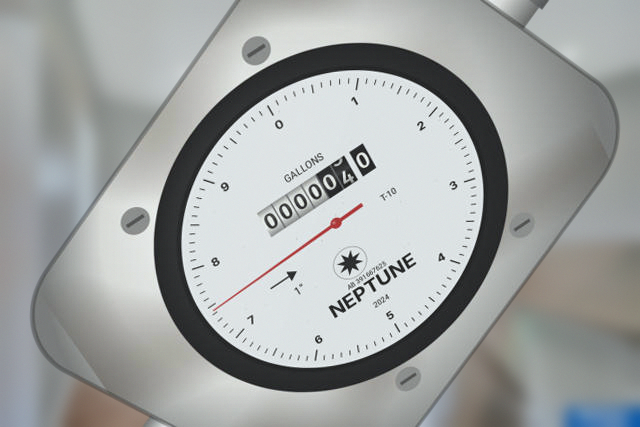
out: 37.4 gal
